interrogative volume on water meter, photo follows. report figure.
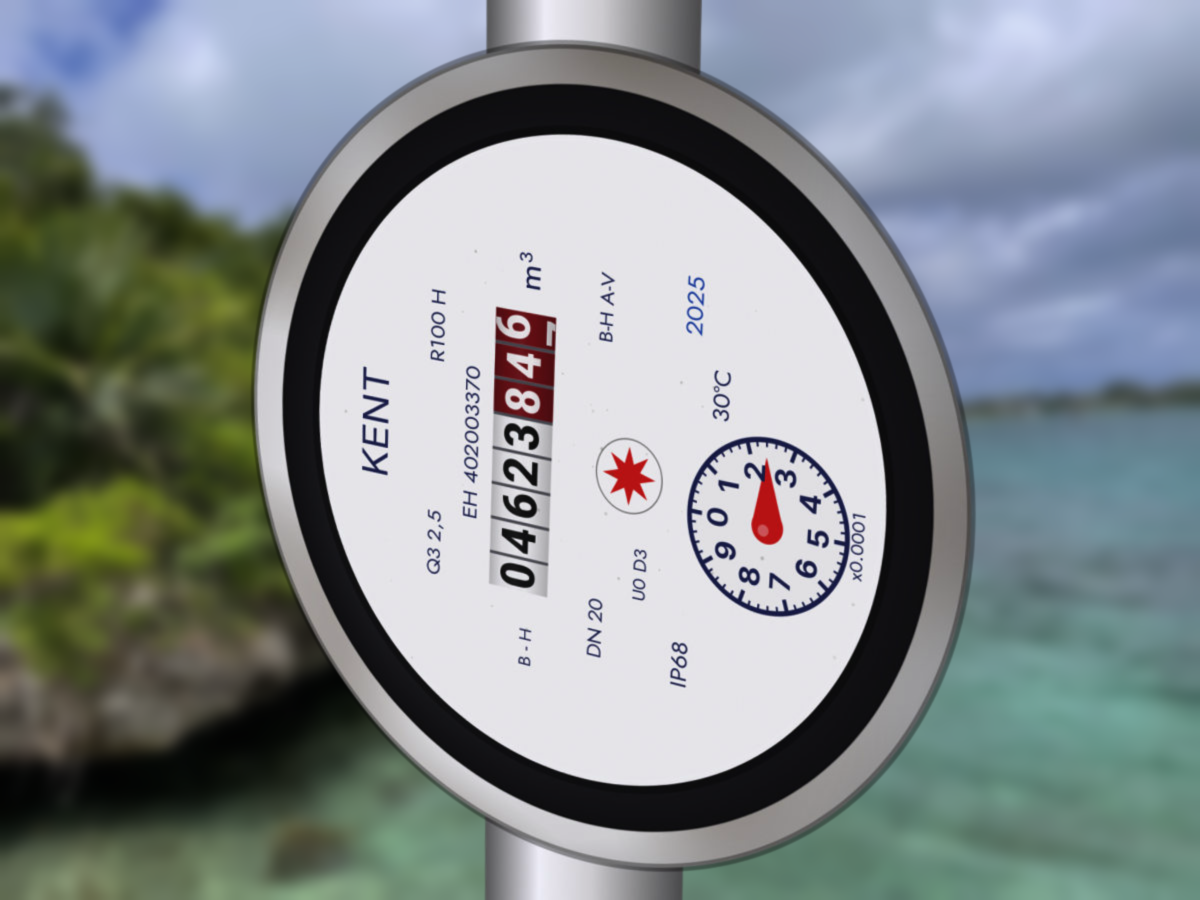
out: 4623.8462 m³
